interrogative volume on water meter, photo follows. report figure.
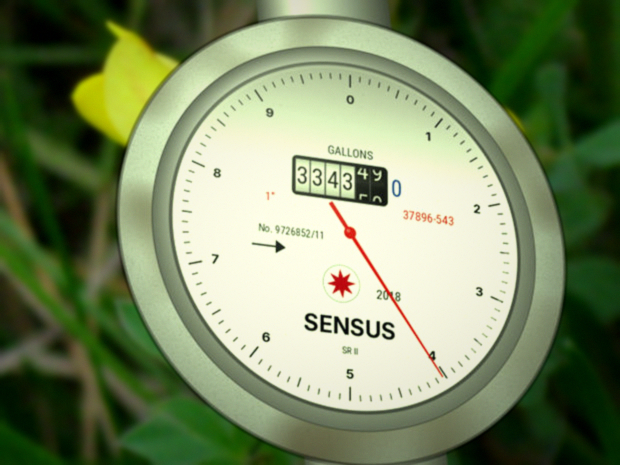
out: 3343494.0 gal
